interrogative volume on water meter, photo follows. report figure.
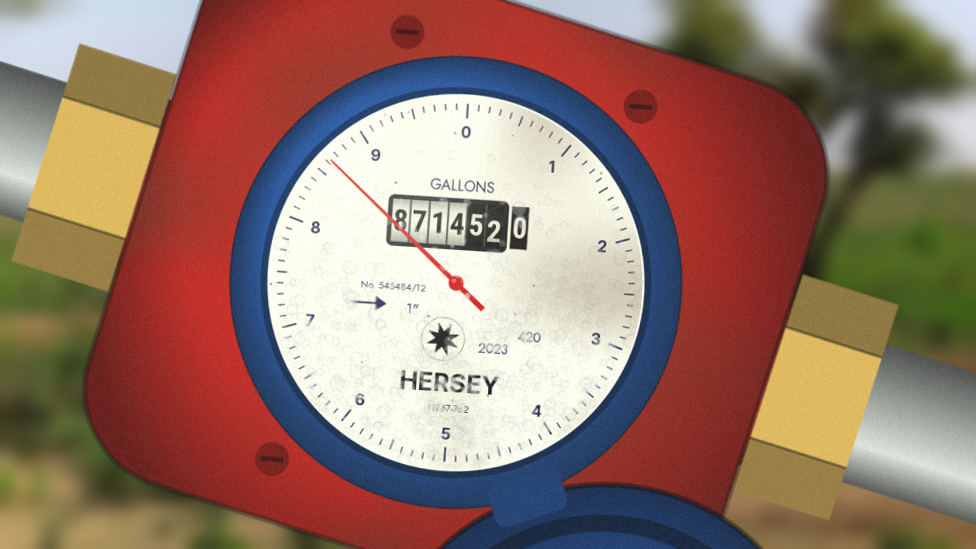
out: 8714518.6 gal
